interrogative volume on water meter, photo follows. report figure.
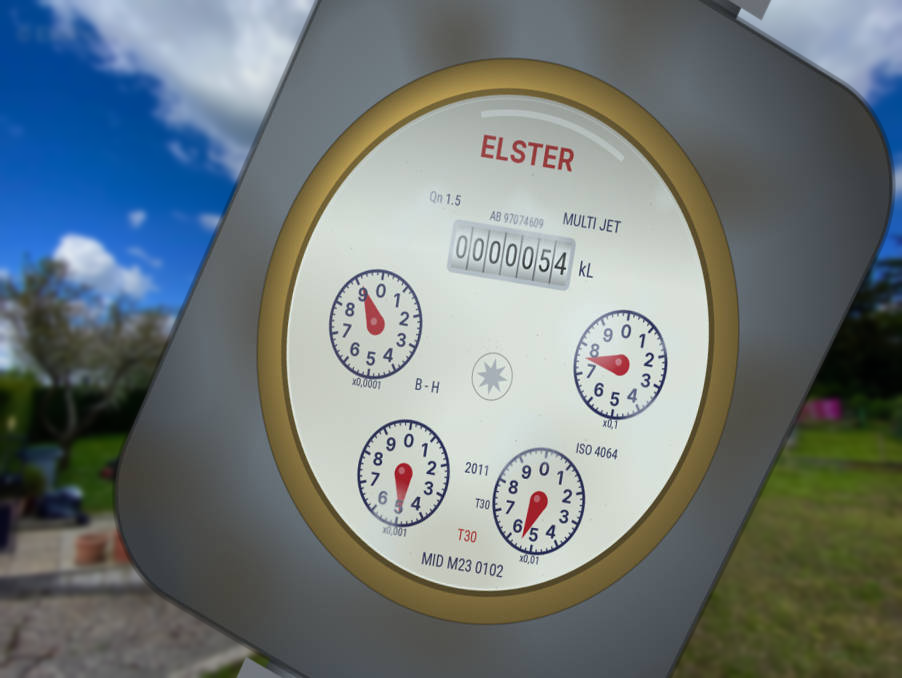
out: 54.7549 kL
